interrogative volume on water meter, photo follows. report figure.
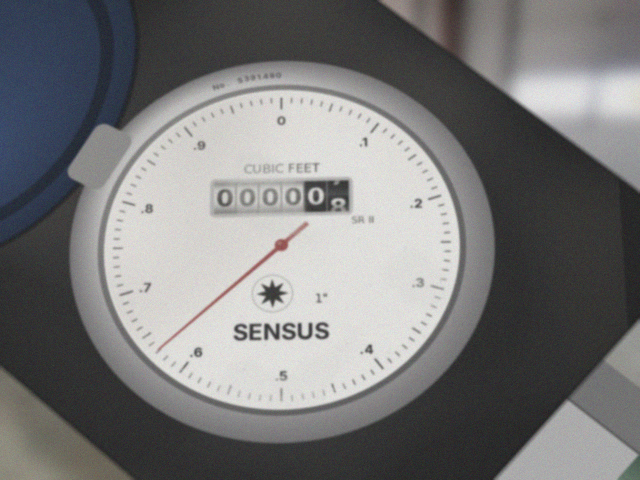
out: 7.63 ft³
